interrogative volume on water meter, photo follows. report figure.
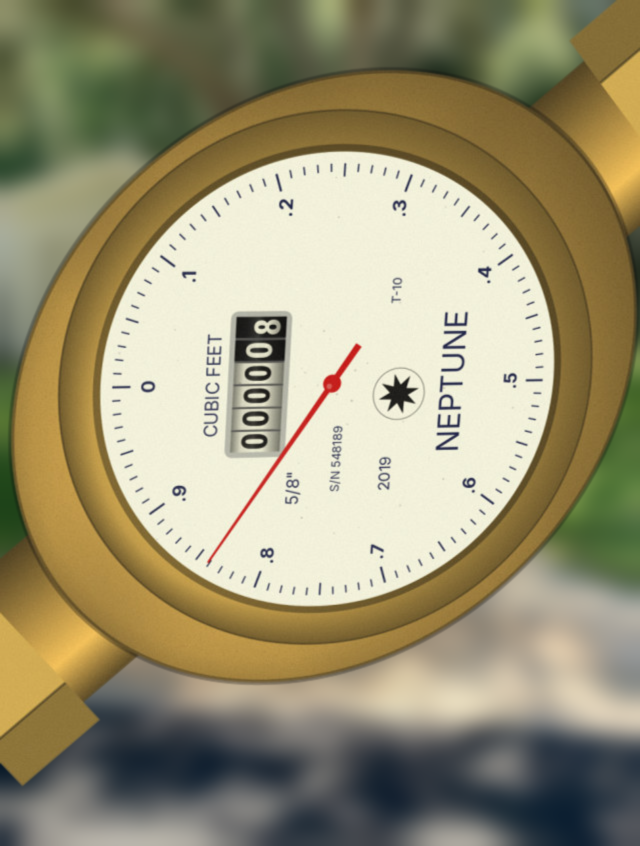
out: 7.84 ft³
